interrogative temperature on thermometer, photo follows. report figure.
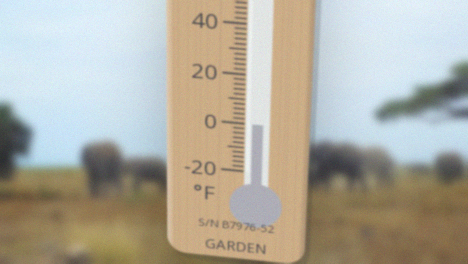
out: 0 °F
